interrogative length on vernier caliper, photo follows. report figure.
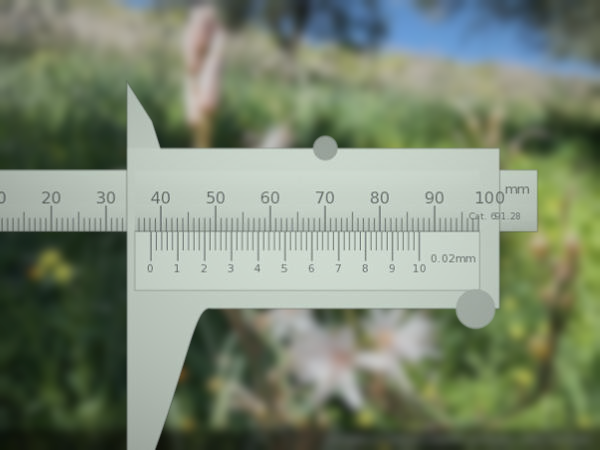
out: 38.2 mm
